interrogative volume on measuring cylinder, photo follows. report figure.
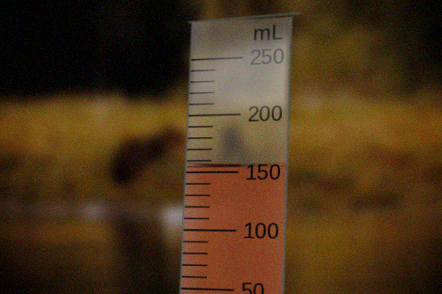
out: 155 mL
